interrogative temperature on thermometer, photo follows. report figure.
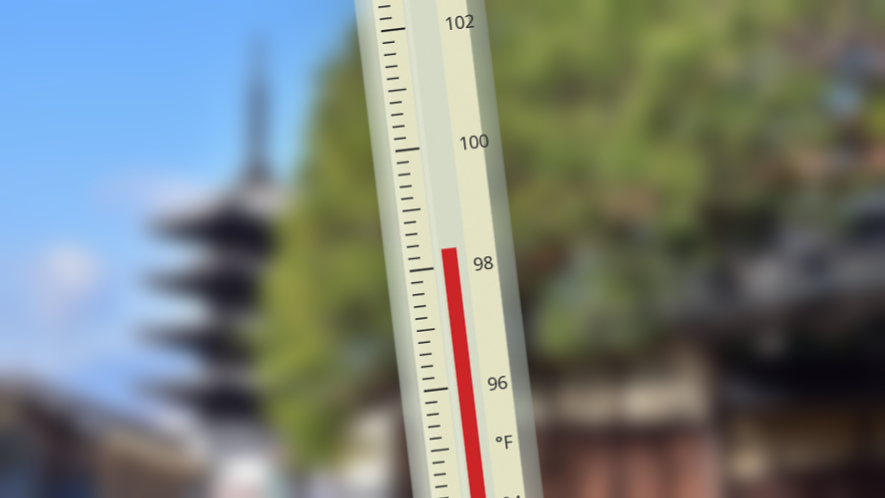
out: 98.3 °F
